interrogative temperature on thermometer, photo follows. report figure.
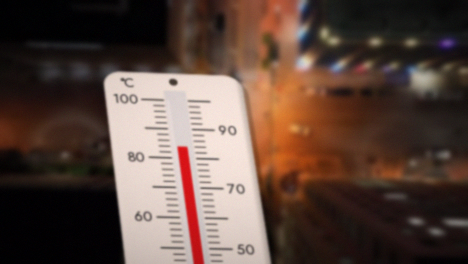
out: 84 °C
